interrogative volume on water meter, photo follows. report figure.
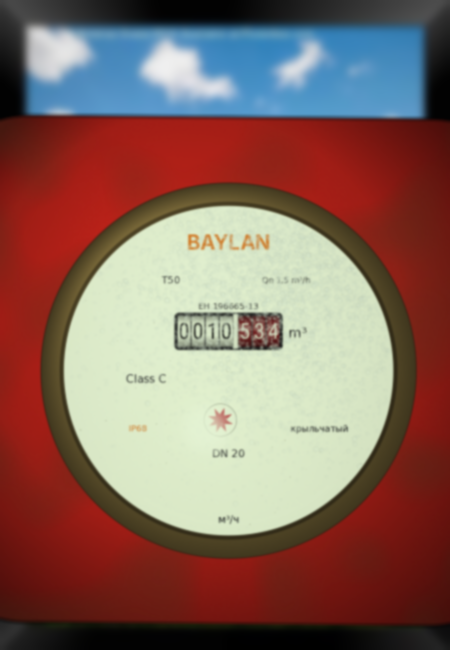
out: 10.534 m³
